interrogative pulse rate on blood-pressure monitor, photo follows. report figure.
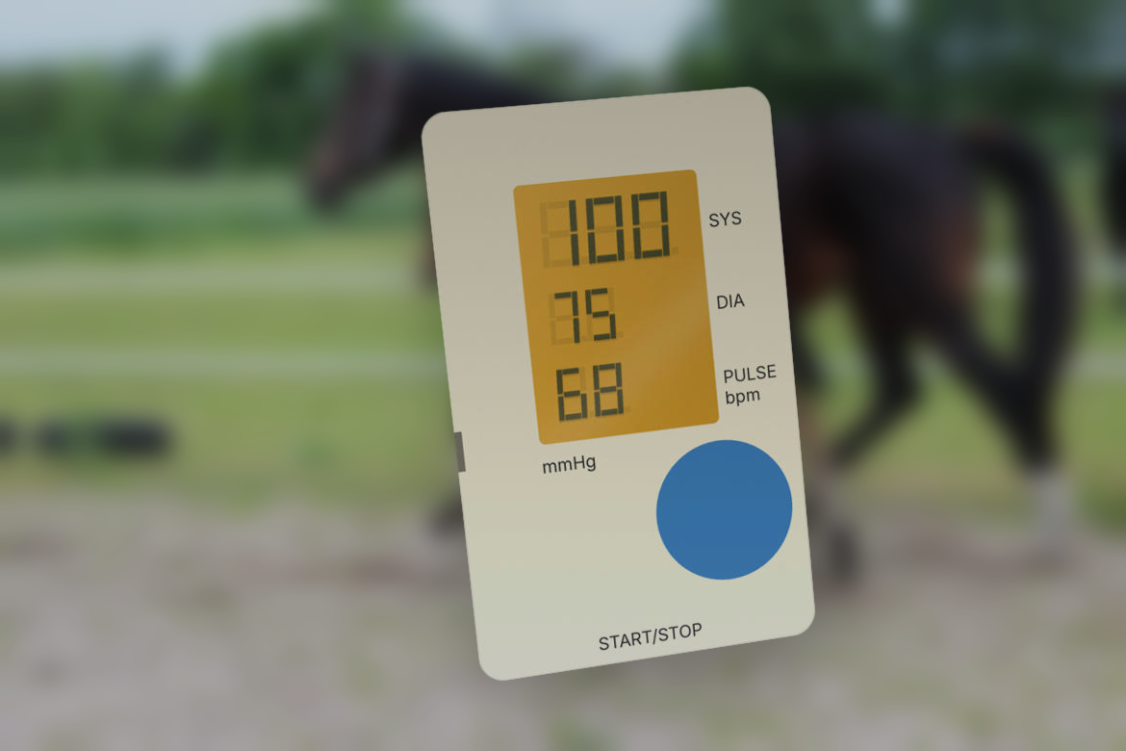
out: 68 bpm
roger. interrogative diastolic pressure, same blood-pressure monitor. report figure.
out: 75 mmHg
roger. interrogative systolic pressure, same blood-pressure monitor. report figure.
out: 100 mmHg
